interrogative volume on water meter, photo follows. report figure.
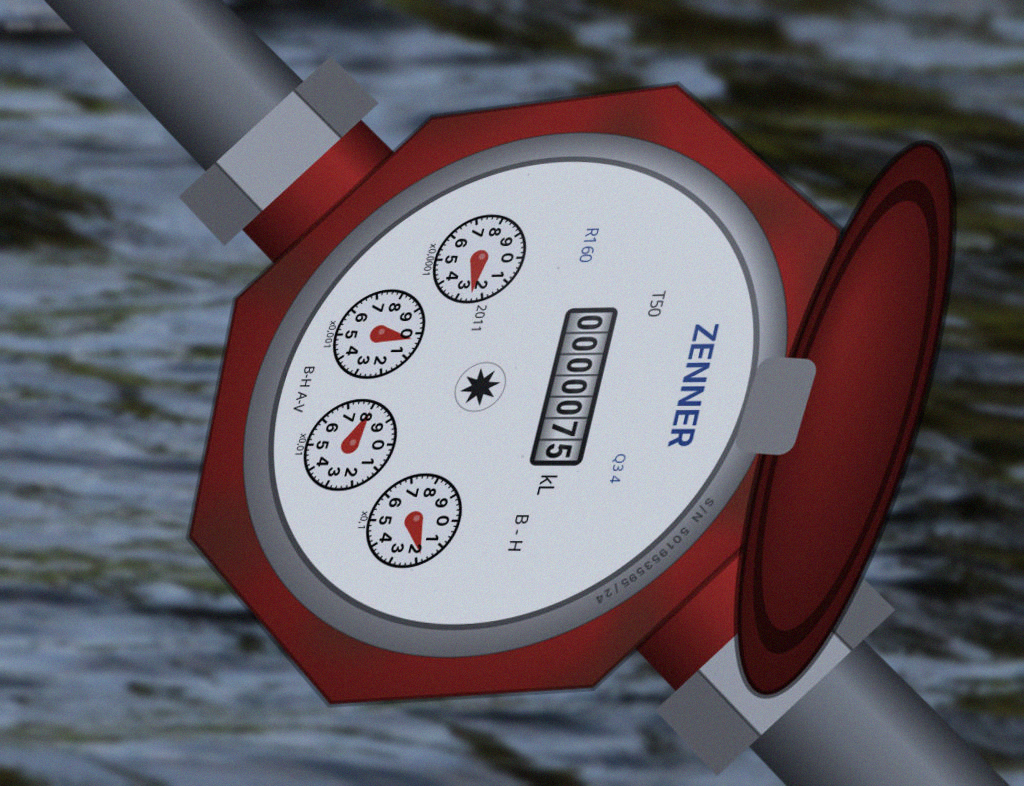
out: 75.1802 kL
